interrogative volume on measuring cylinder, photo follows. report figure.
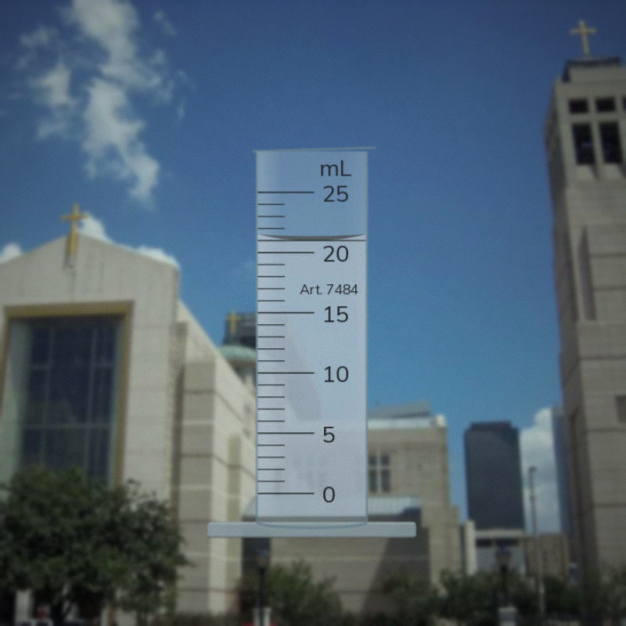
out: 21 mL
